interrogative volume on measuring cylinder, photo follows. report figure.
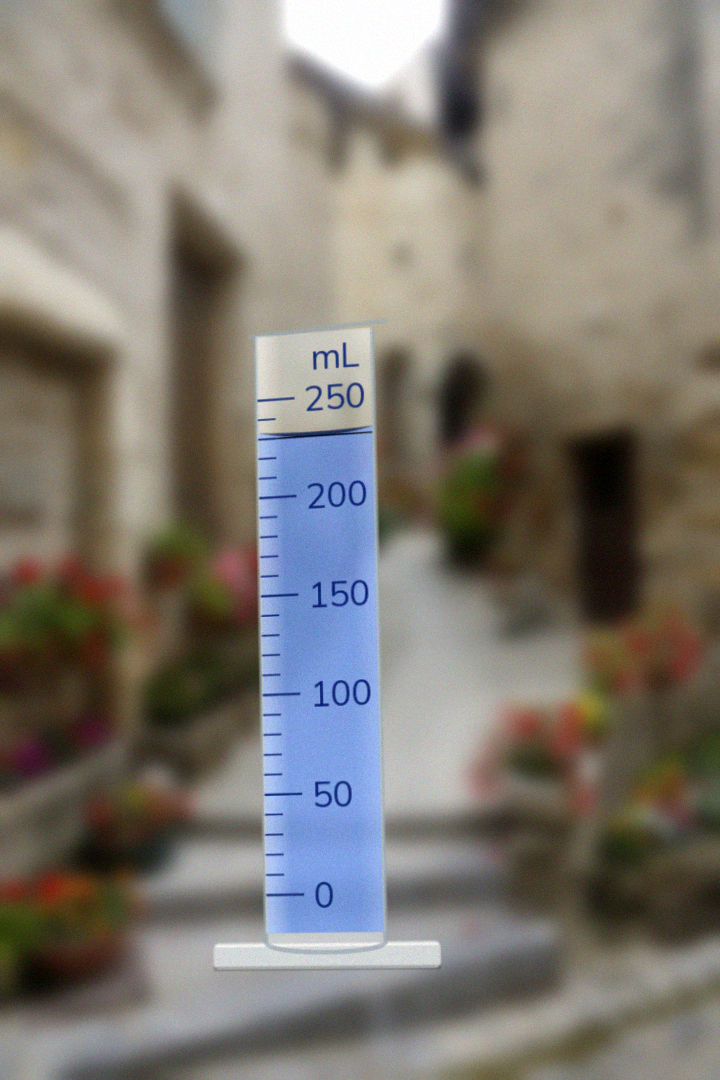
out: 230 mL
